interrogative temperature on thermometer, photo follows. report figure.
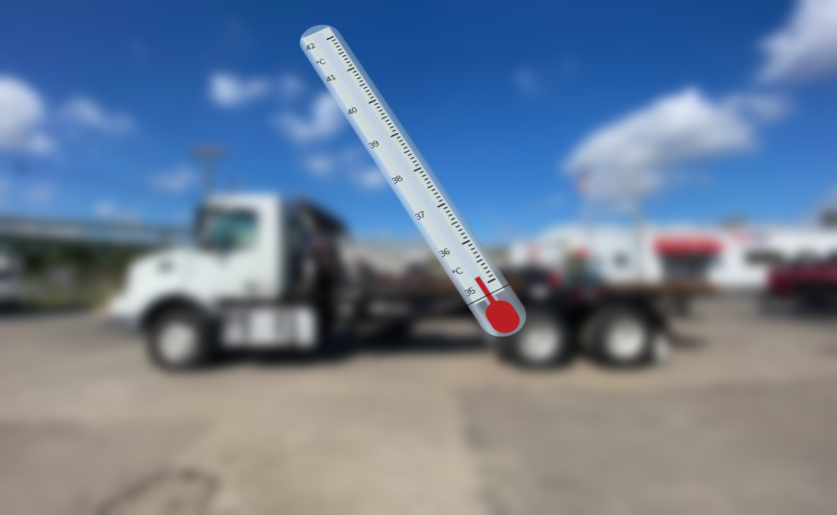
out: 35.2 °C
